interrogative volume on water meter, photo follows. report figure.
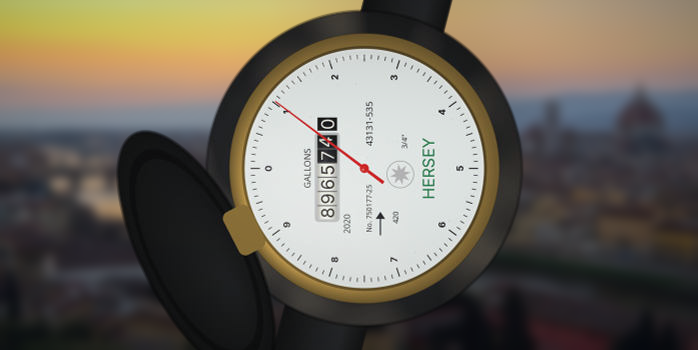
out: 8965741.0 gal
